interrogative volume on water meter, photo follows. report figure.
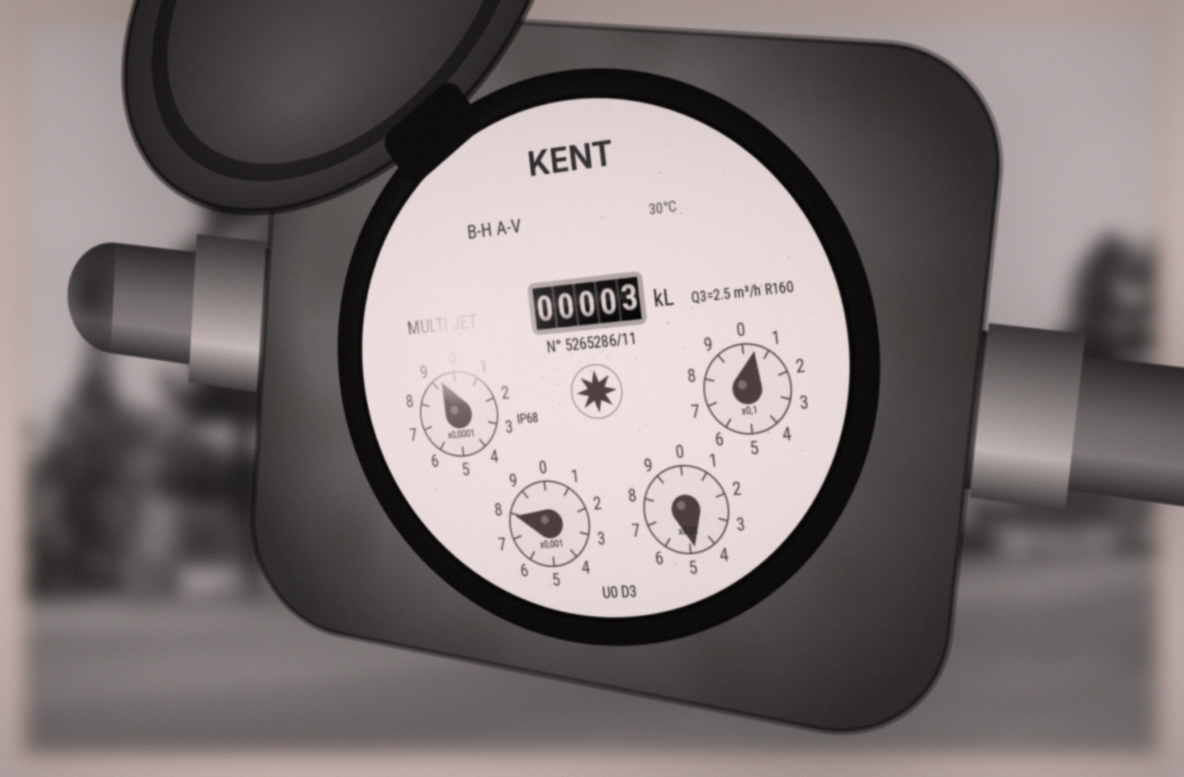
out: 3.0479 kL
